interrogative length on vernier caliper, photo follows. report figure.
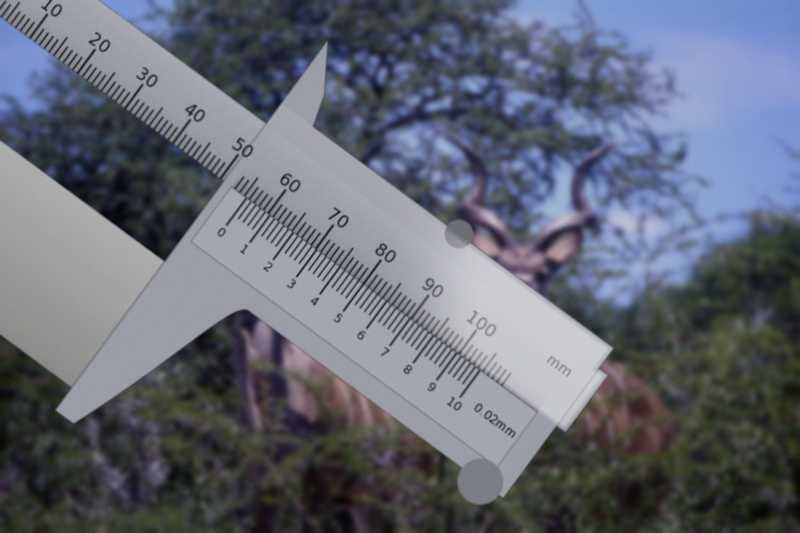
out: 55.5 mm
